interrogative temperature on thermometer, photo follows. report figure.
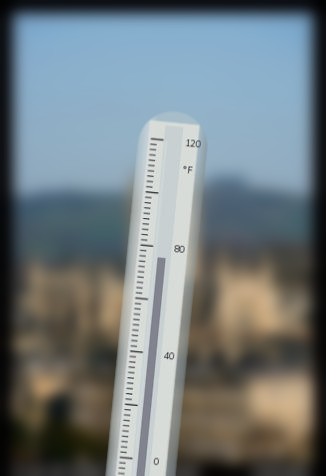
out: 76 °F
